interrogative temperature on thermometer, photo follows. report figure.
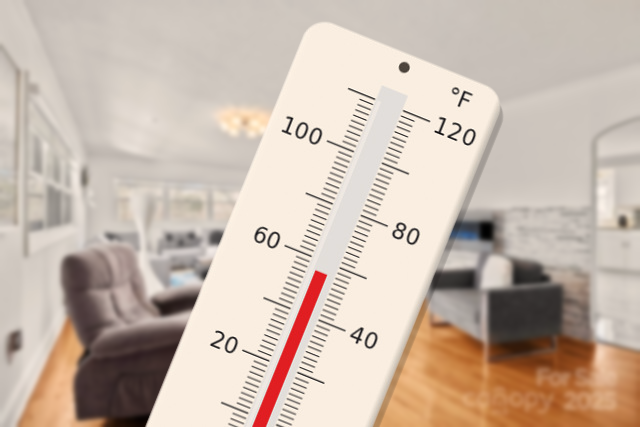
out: 56 °F
